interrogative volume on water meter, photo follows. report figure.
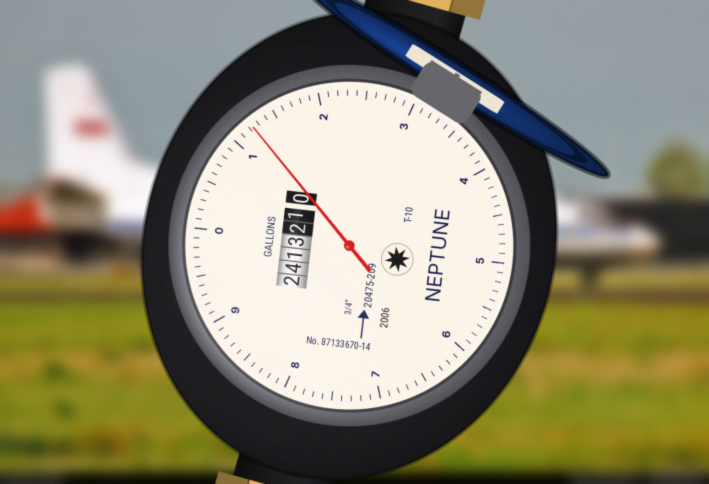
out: 2413211.2 gal
